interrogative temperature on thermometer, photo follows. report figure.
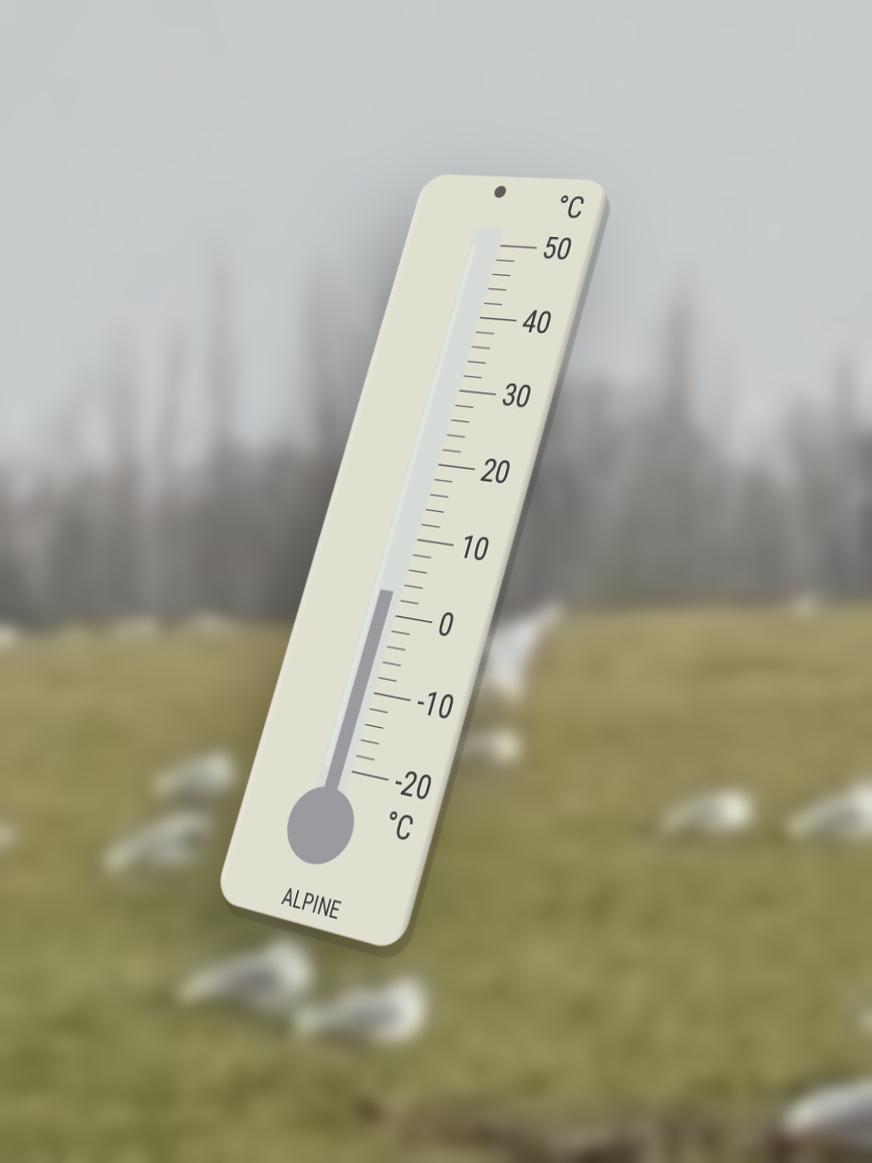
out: 3 °C
